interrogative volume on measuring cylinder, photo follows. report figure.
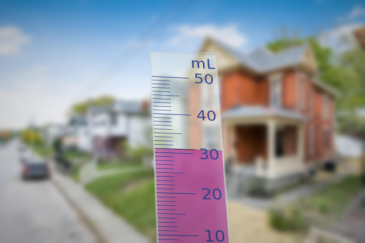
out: 31 mL
